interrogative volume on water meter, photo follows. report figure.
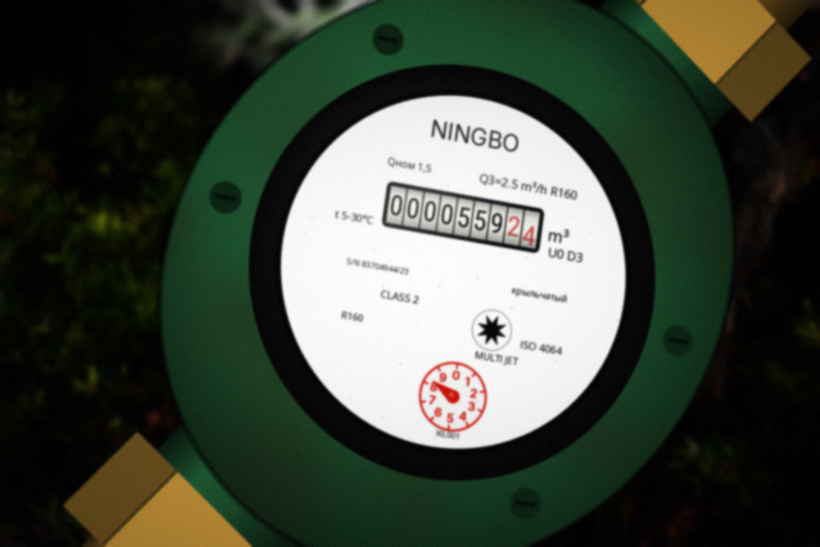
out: 559.238 m³
